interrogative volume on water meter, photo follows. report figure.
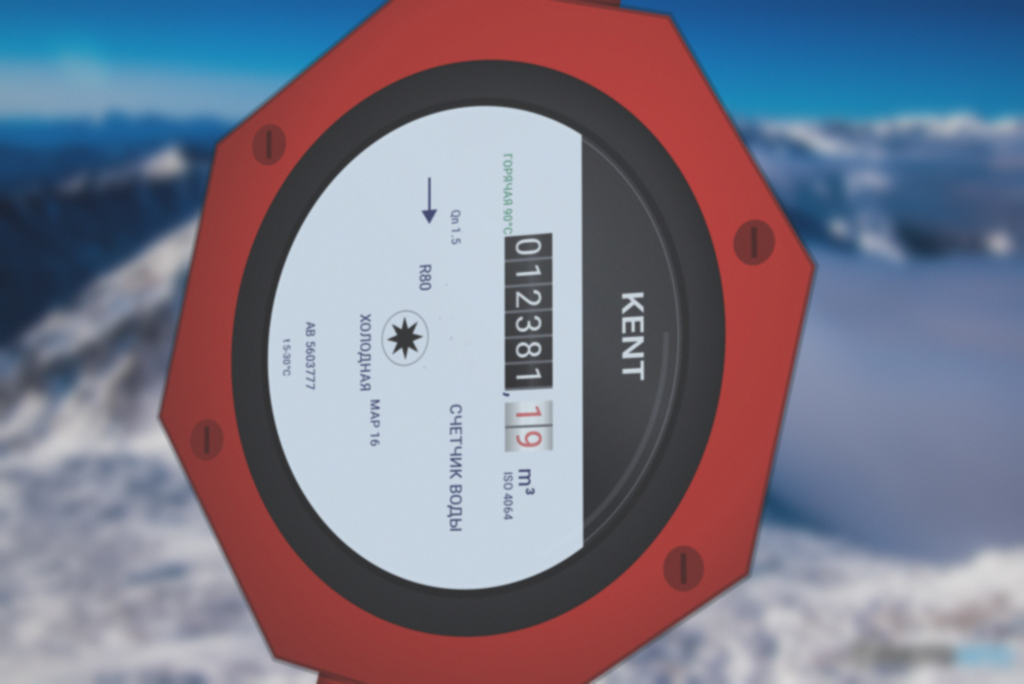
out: 12381.19 m³
